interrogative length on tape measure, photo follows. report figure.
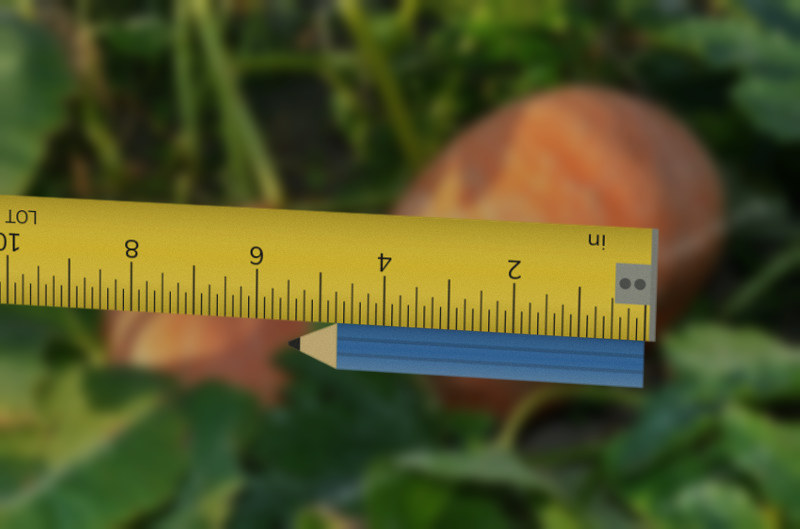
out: 5.5 in
